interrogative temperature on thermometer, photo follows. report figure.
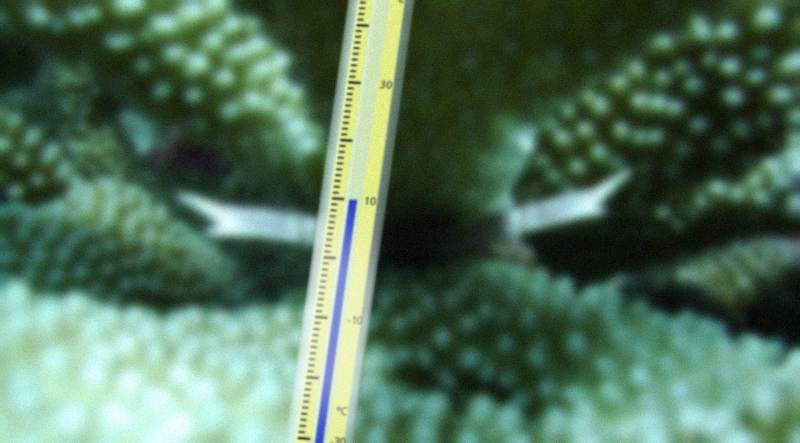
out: 10 °C
